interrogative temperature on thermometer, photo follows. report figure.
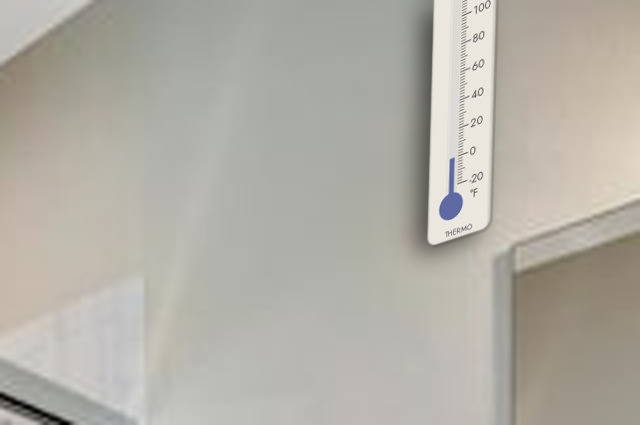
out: 0 °F
